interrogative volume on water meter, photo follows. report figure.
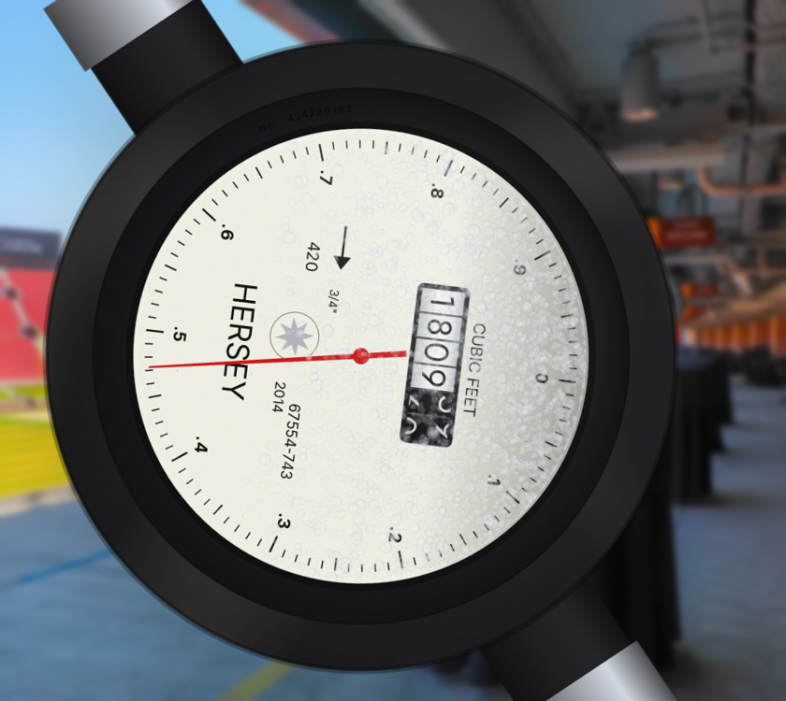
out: 180959.47 ft³
